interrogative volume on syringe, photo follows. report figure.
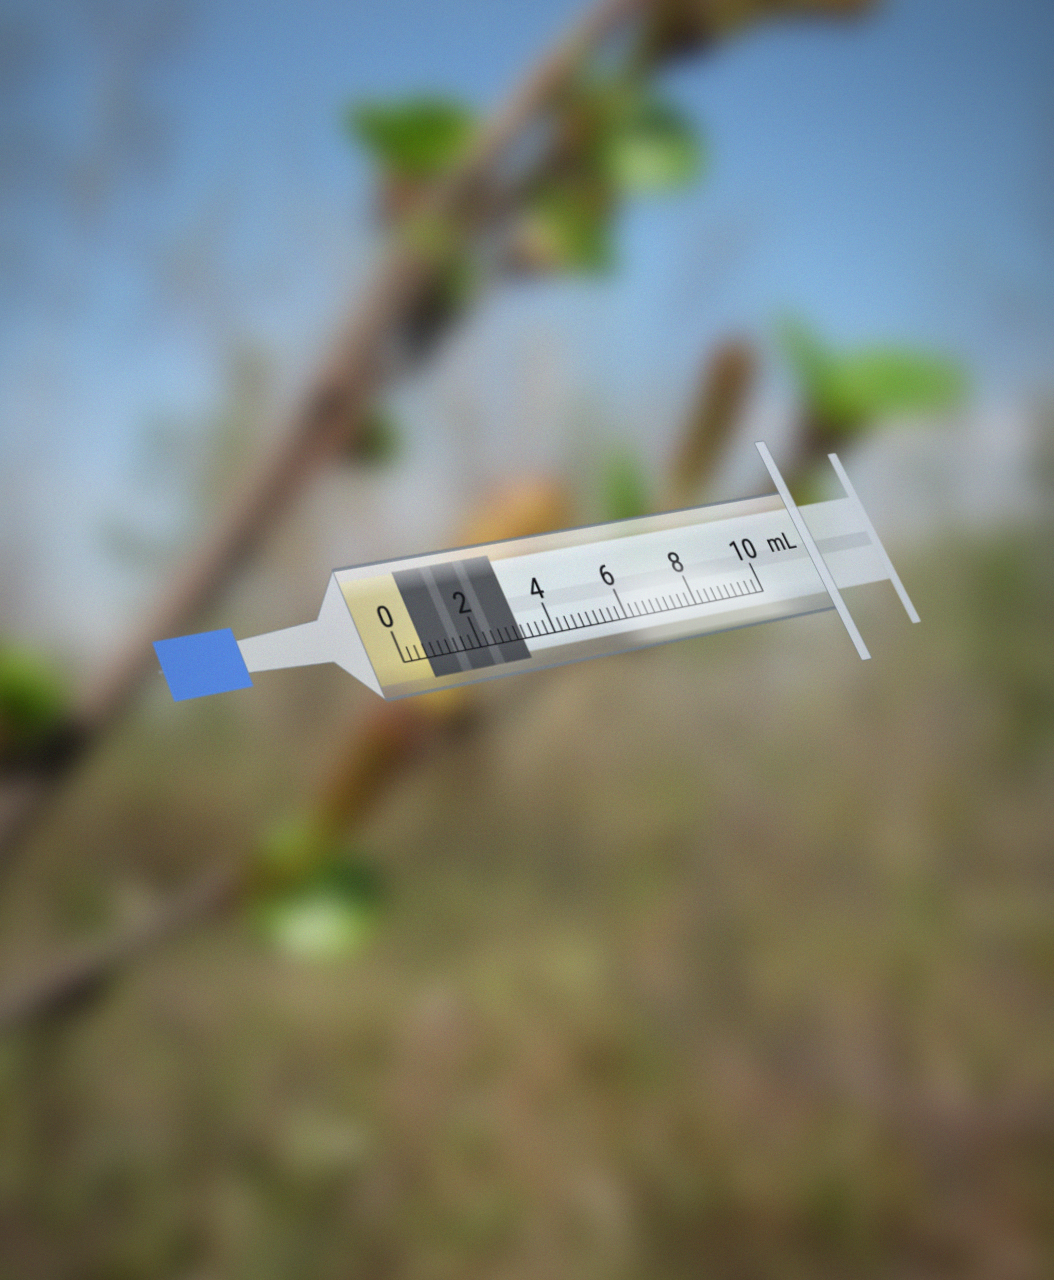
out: 0.6 mL
